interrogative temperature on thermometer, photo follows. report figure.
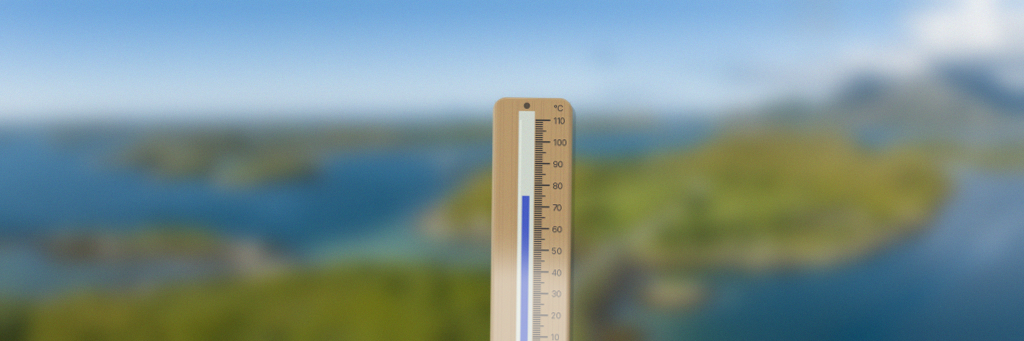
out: 75 °C
